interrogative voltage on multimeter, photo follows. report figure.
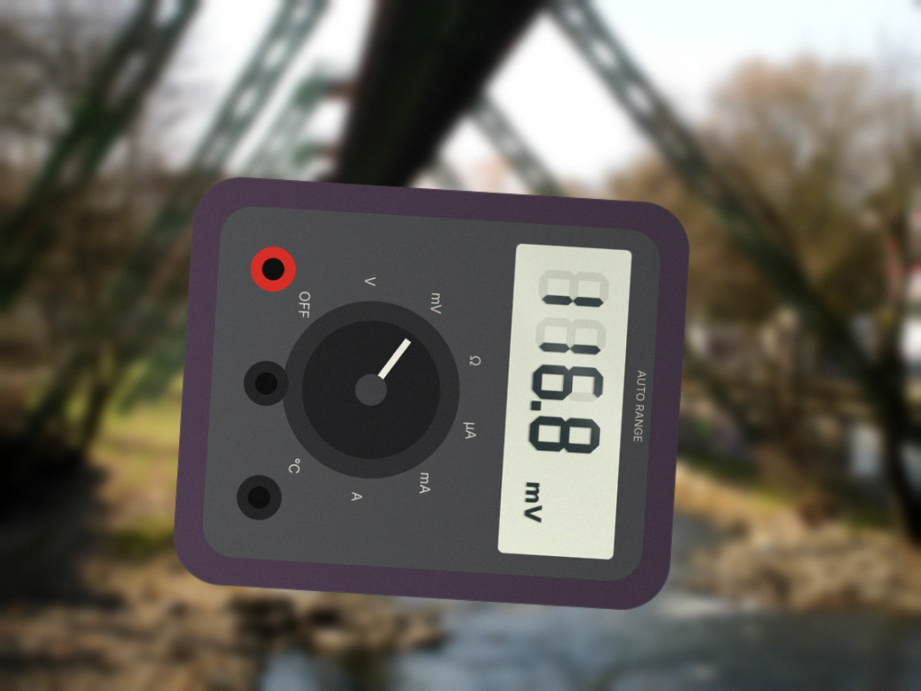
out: 116.8 mV
